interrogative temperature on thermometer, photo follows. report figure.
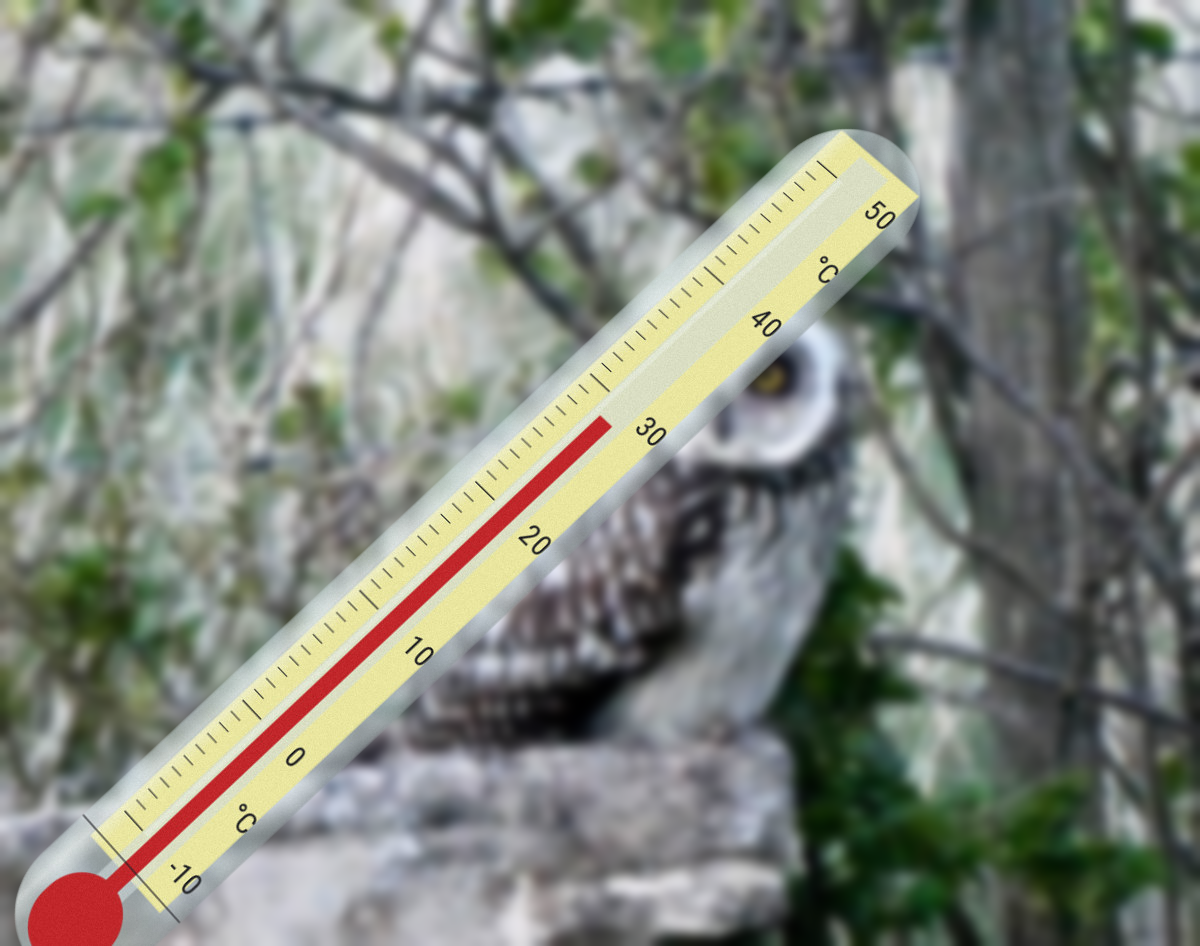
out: 28.5 °C
